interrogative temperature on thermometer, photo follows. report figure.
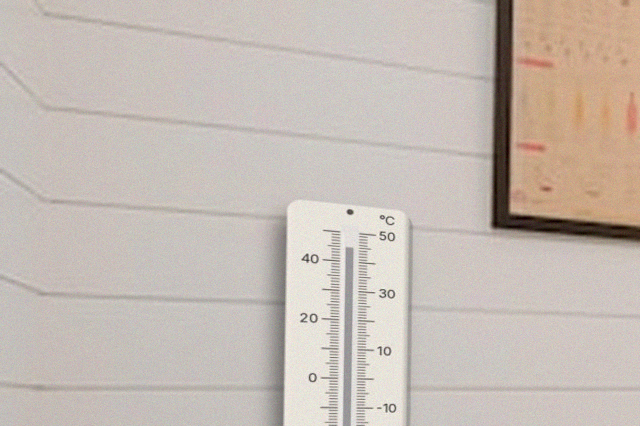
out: 45 °C
